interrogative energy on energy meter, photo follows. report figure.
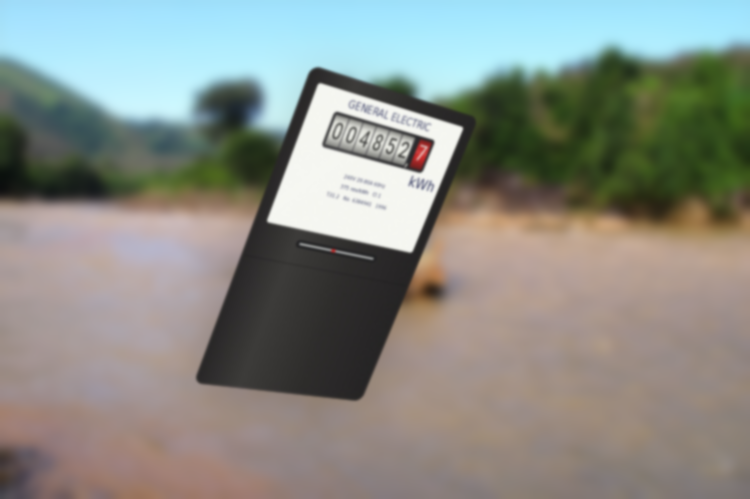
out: 4852.7 kWh
